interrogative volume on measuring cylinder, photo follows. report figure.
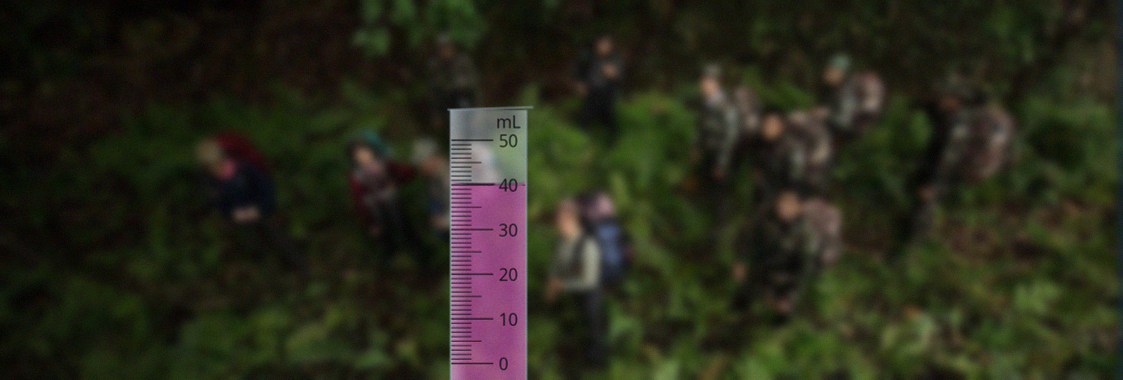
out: 40 mL
